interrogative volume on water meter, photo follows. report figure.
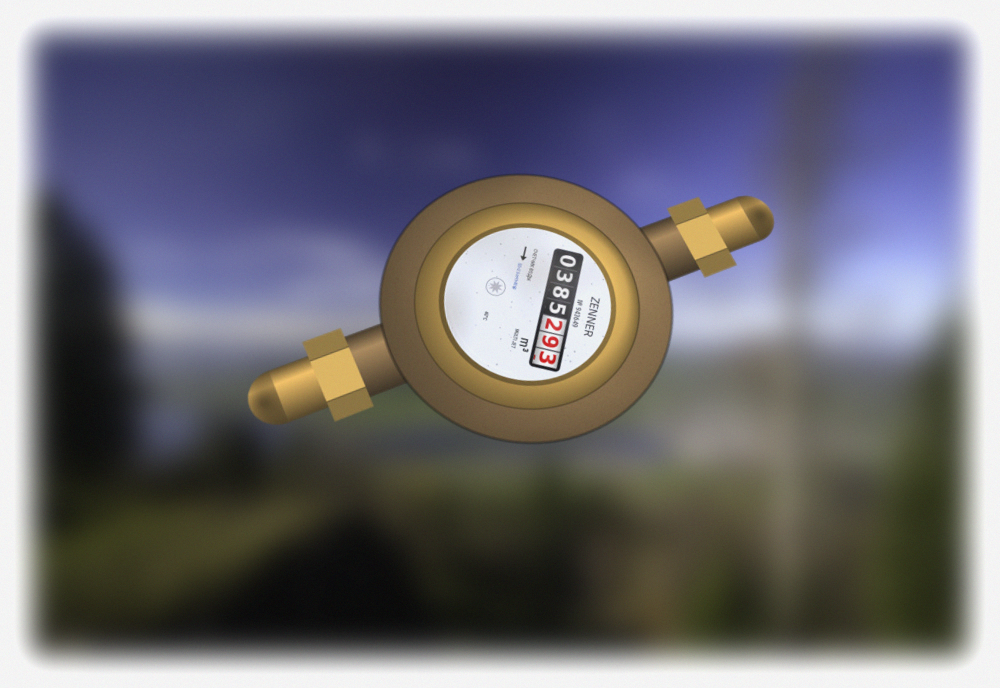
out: 385.293 m³
